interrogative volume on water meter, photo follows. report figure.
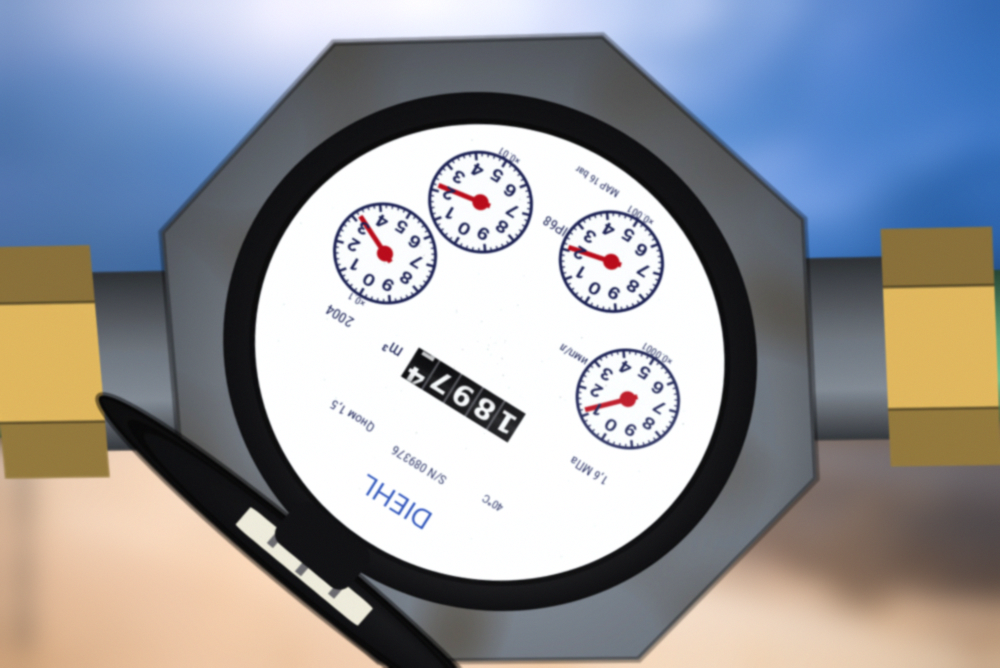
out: 18974.3221 m³
